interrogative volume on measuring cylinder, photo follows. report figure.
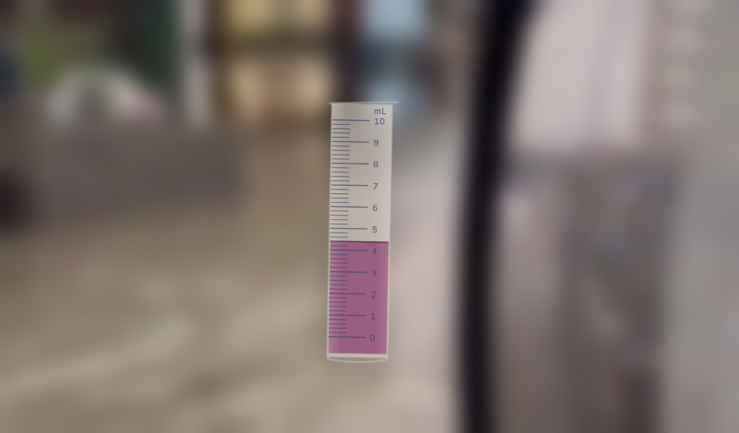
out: 4.4 mL
